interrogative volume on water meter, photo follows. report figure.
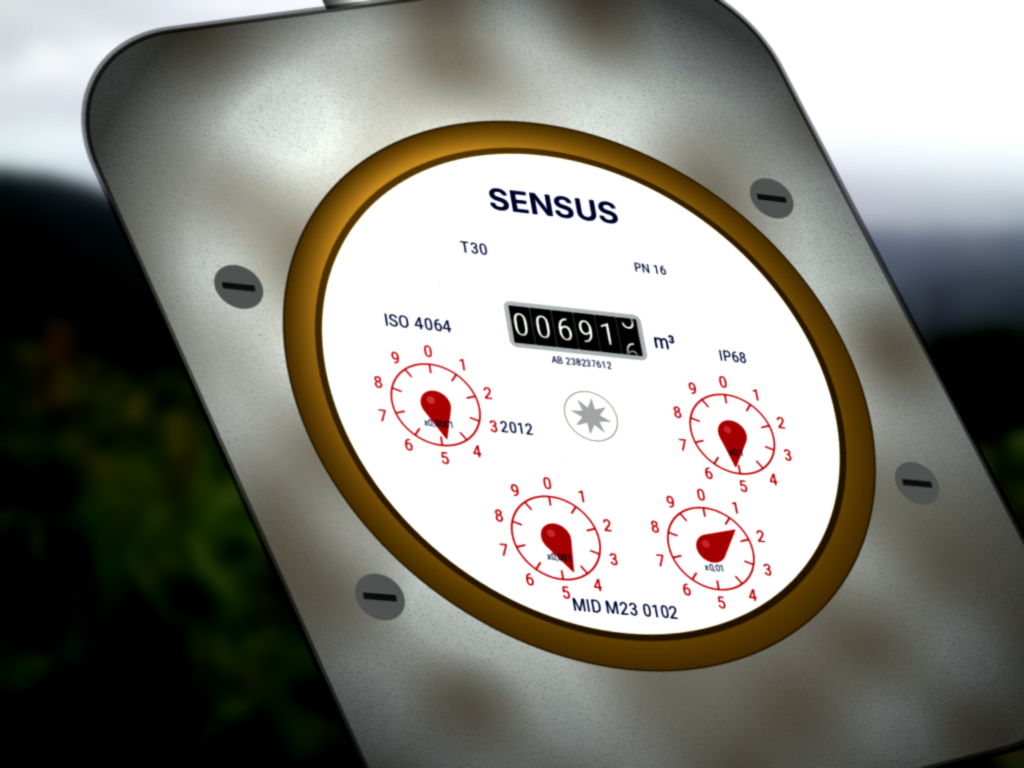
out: 6915.5144 m³
